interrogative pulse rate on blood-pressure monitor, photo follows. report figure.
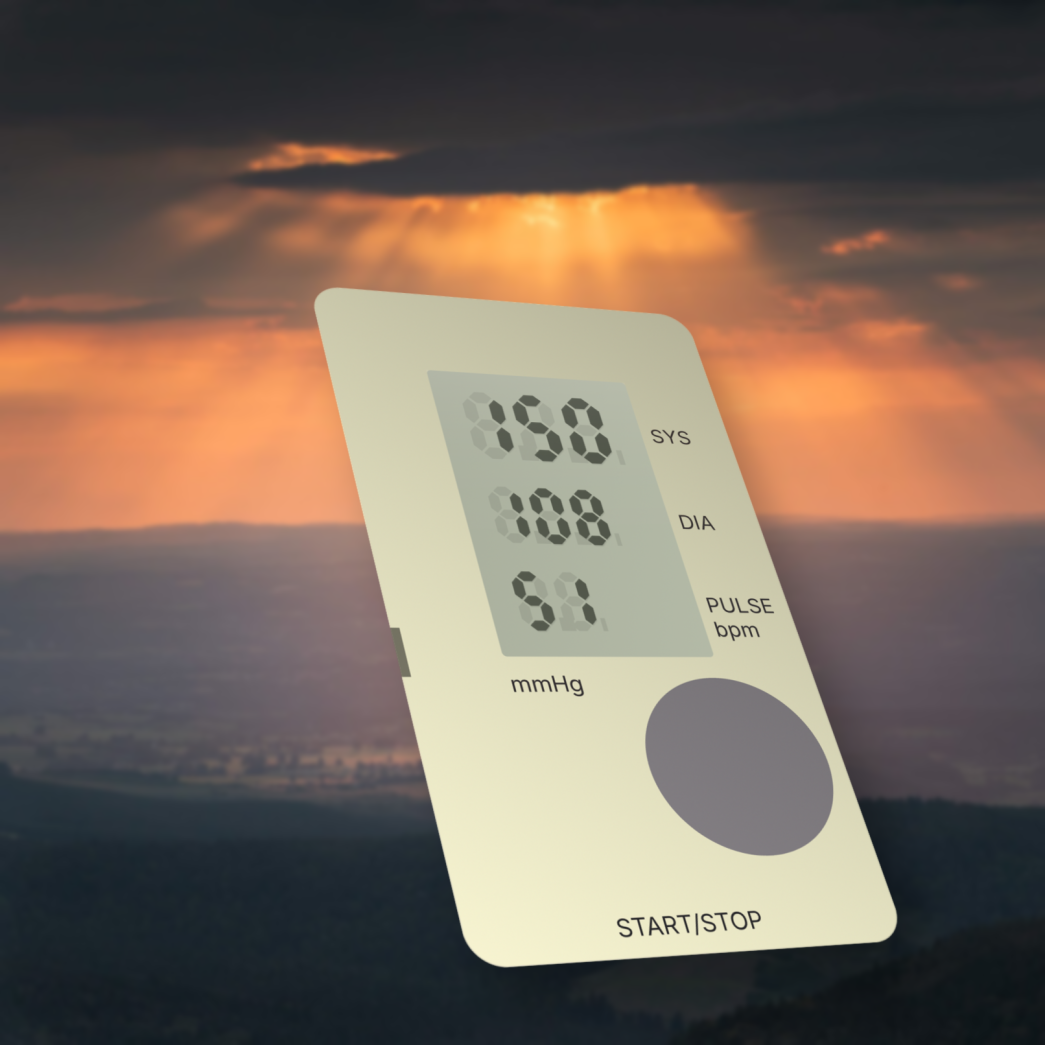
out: 51 bpm
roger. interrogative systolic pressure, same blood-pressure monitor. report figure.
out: 150 mmHg
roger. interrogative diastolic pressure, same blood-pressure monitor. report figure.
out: 108 mmHg
